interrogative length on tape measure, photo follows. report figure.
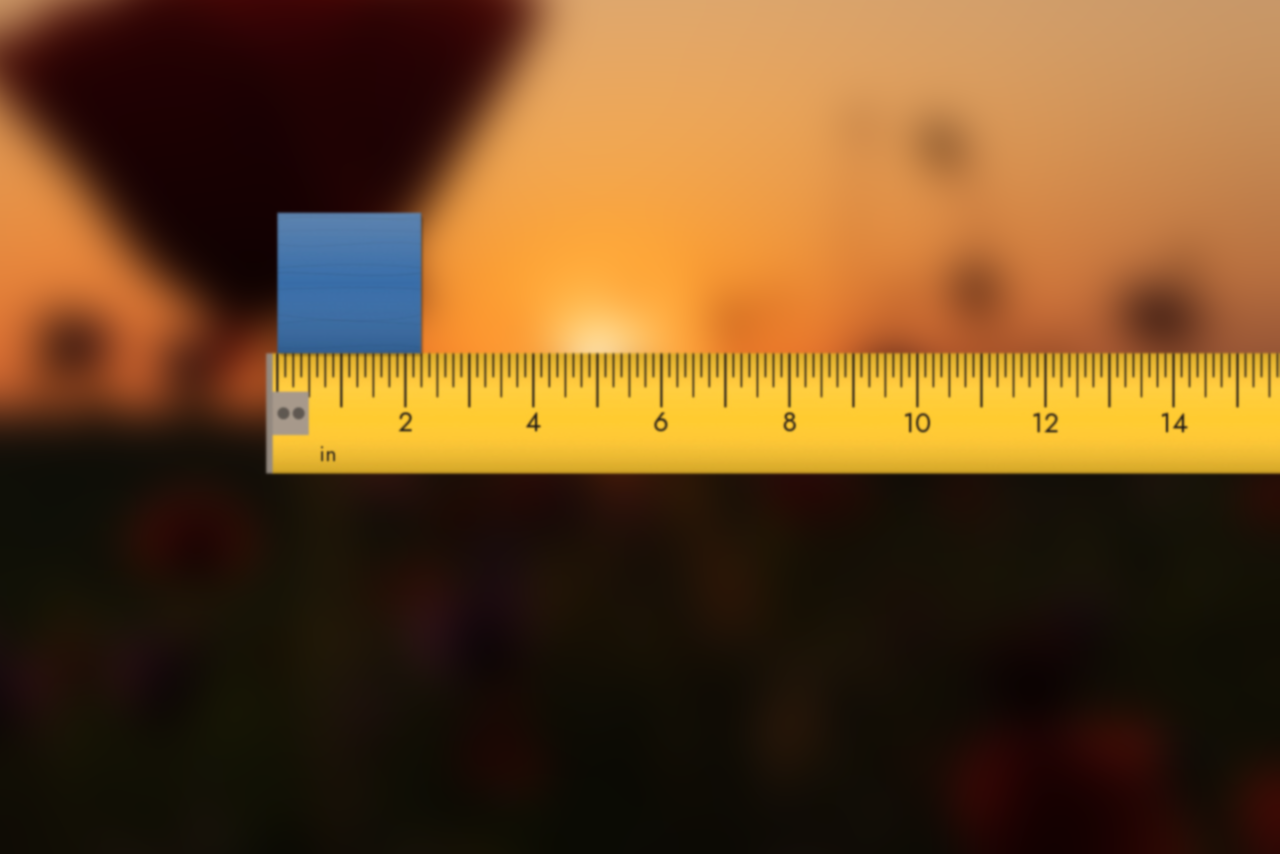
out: 2.25 in
